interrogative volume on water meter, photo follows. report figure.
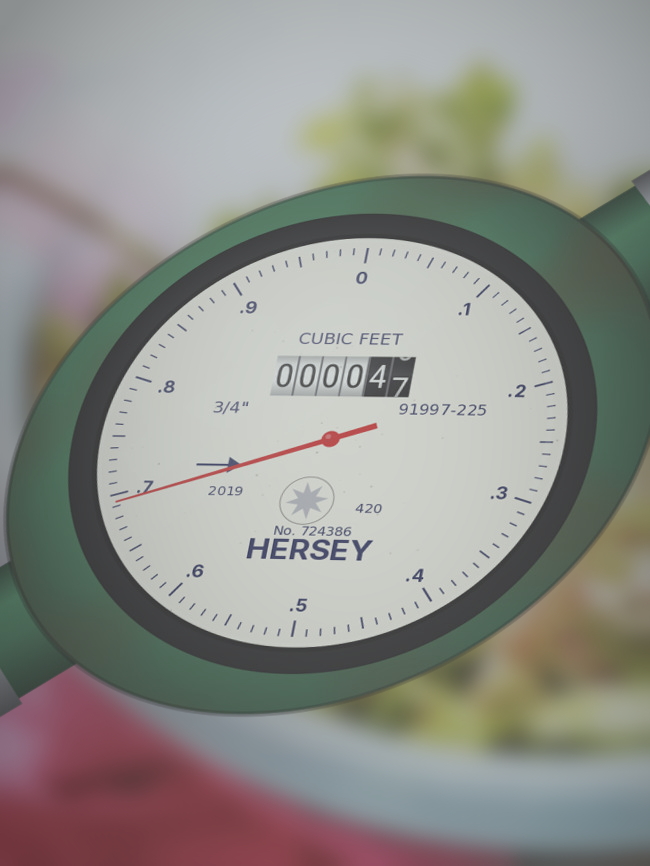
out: 46.69 ft³
